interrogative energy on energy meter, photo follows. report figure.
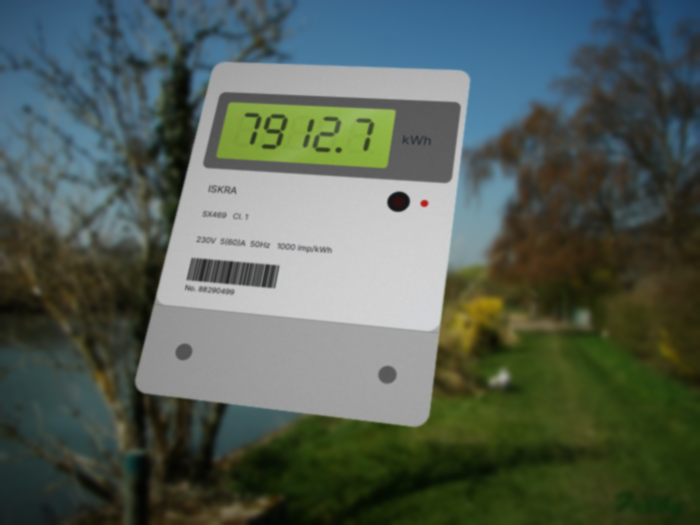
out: 7912.7 kWh
